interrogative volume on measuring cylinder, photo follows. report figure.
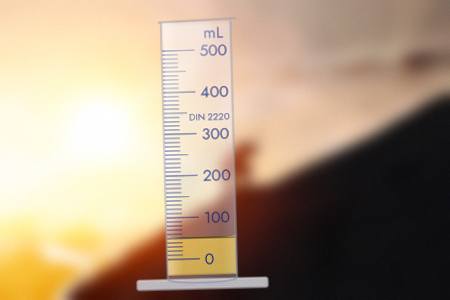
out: 50 mL
